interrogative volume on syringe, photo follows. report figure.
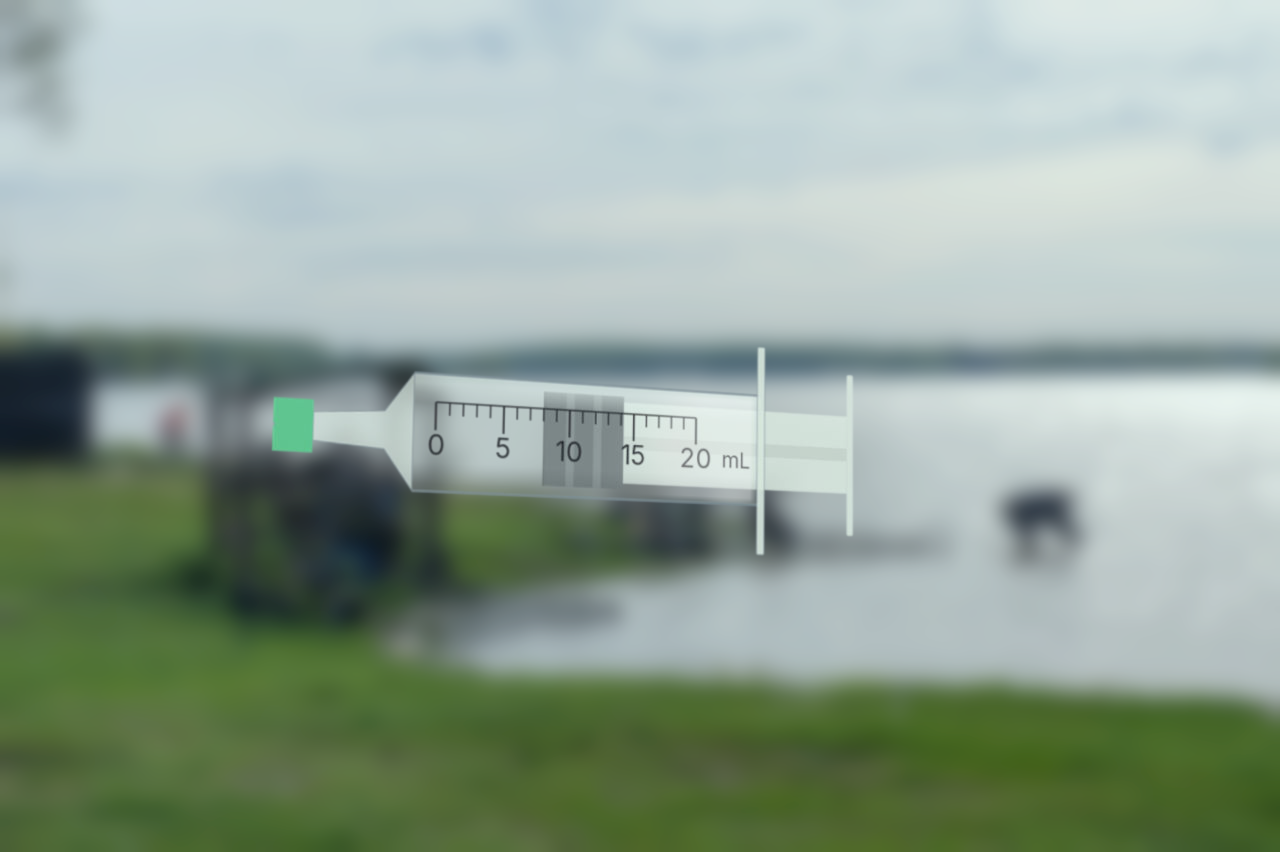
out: 8 mL
